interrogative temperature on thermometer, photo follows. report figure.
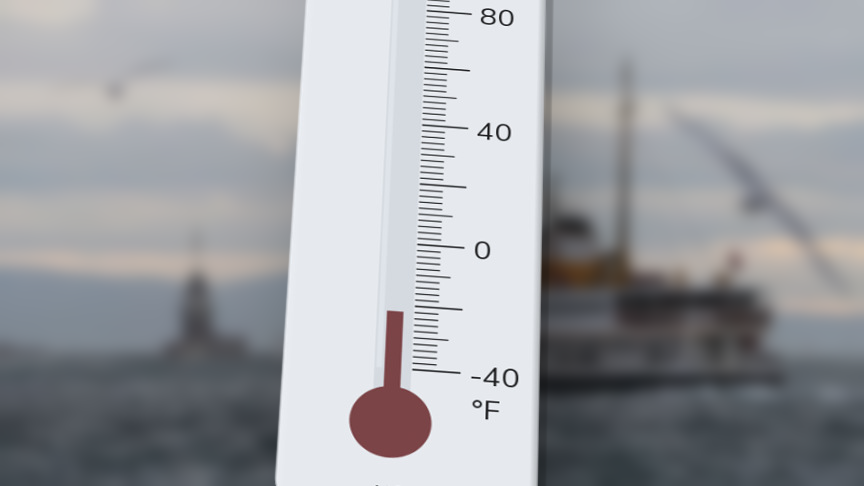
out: -22 °F
